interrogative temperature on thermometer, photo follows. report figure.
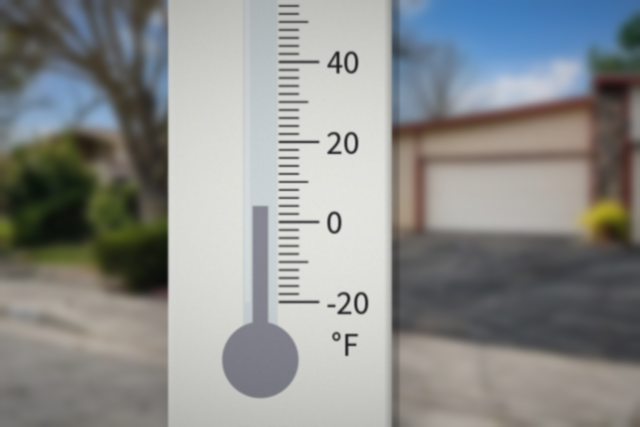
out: 4 °F
